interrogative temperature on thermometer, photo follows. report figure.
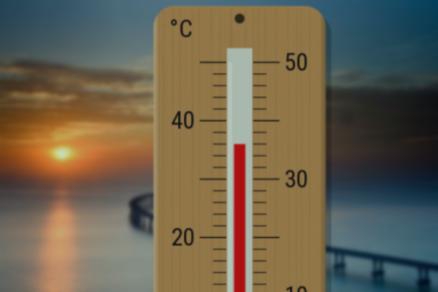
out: 36 °C
